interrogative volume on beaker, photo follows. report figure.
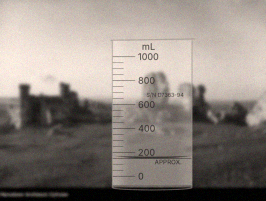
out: 150 mL
